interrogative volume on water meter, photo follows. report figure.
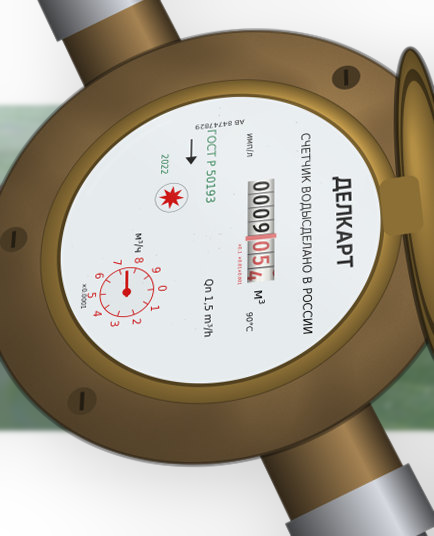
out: 9.0537 m³
